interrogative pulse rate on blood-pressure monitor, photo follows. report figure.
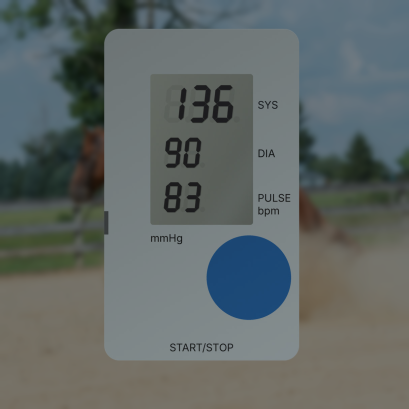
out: 83 bpm
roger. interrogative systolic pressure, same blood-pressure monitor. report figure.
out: 136 mmHg
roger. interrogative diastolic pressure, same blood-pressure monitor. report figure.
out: 90 mmHg
